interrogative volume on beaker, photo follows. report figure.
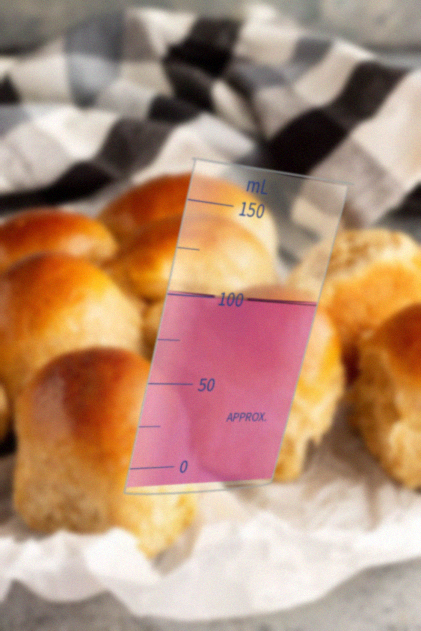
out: 100 mL
